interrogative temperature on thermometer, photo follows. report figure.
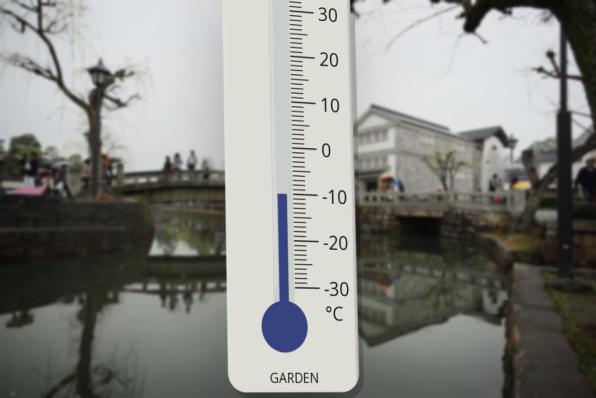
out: -10 °C
